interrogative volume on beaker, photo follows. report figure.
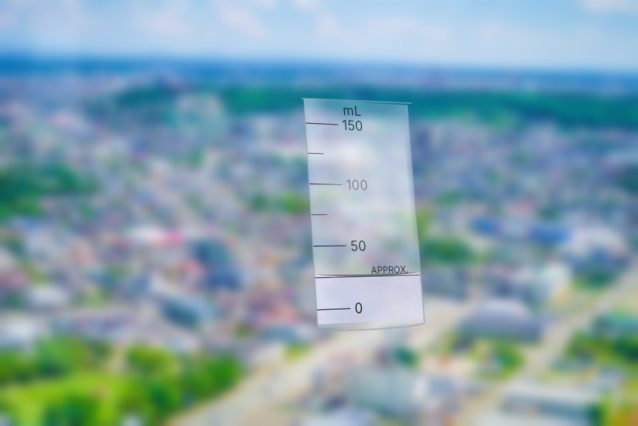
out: 25 mL
